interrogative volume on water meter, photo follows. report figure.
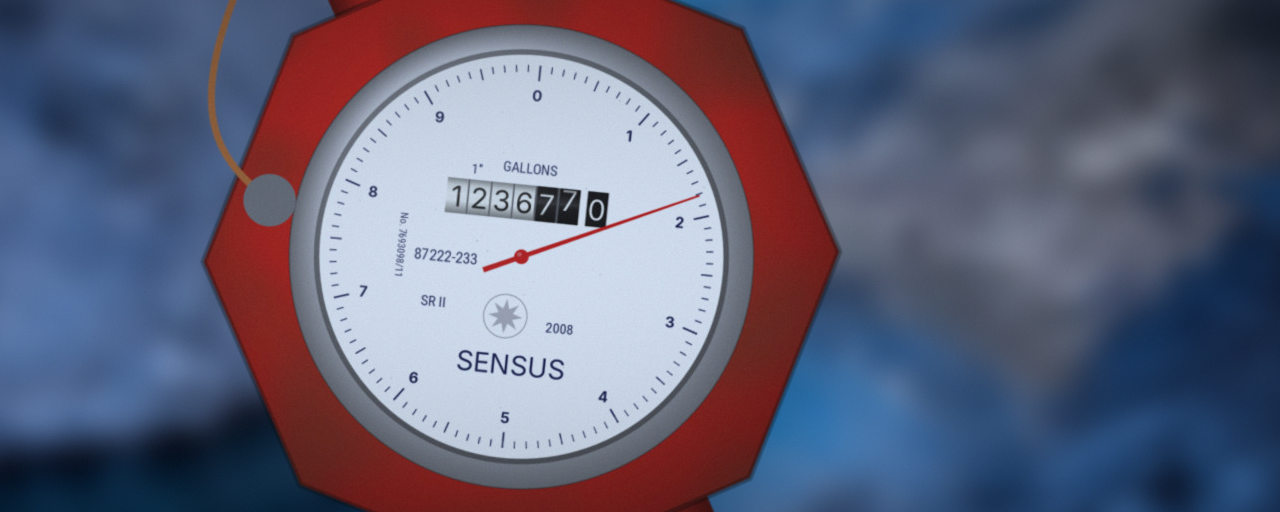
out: 1236771.8 gal
